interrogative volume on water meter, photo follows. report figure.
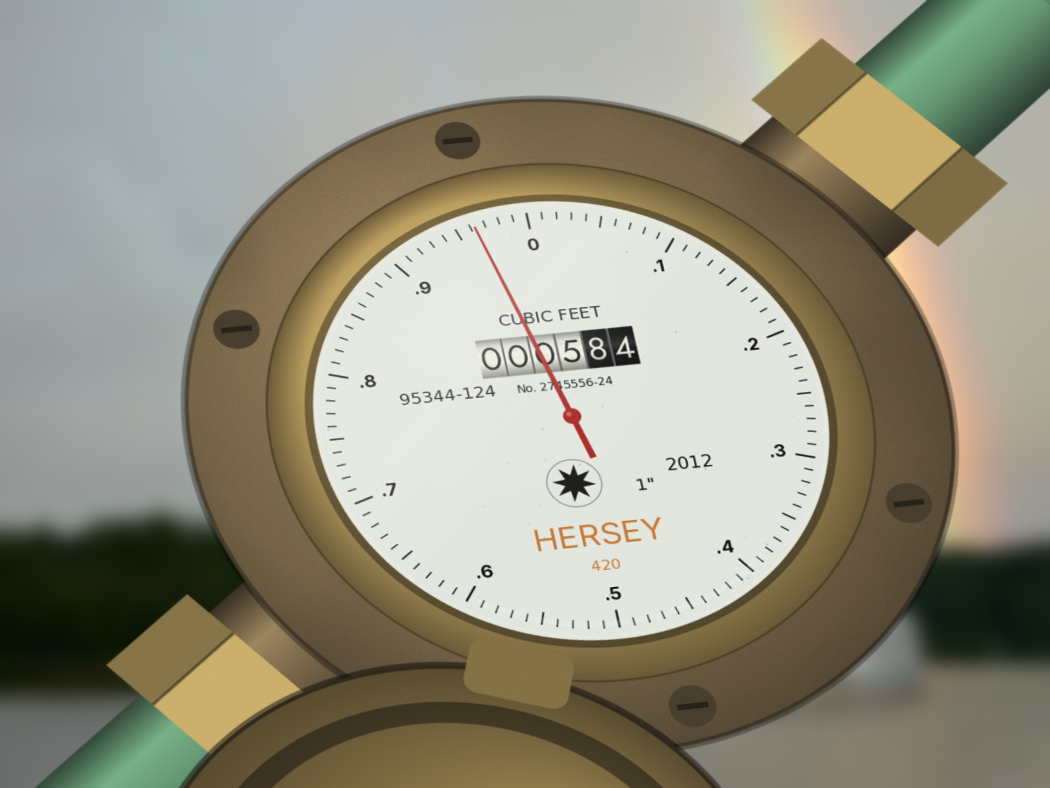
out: 583.96 ft³
